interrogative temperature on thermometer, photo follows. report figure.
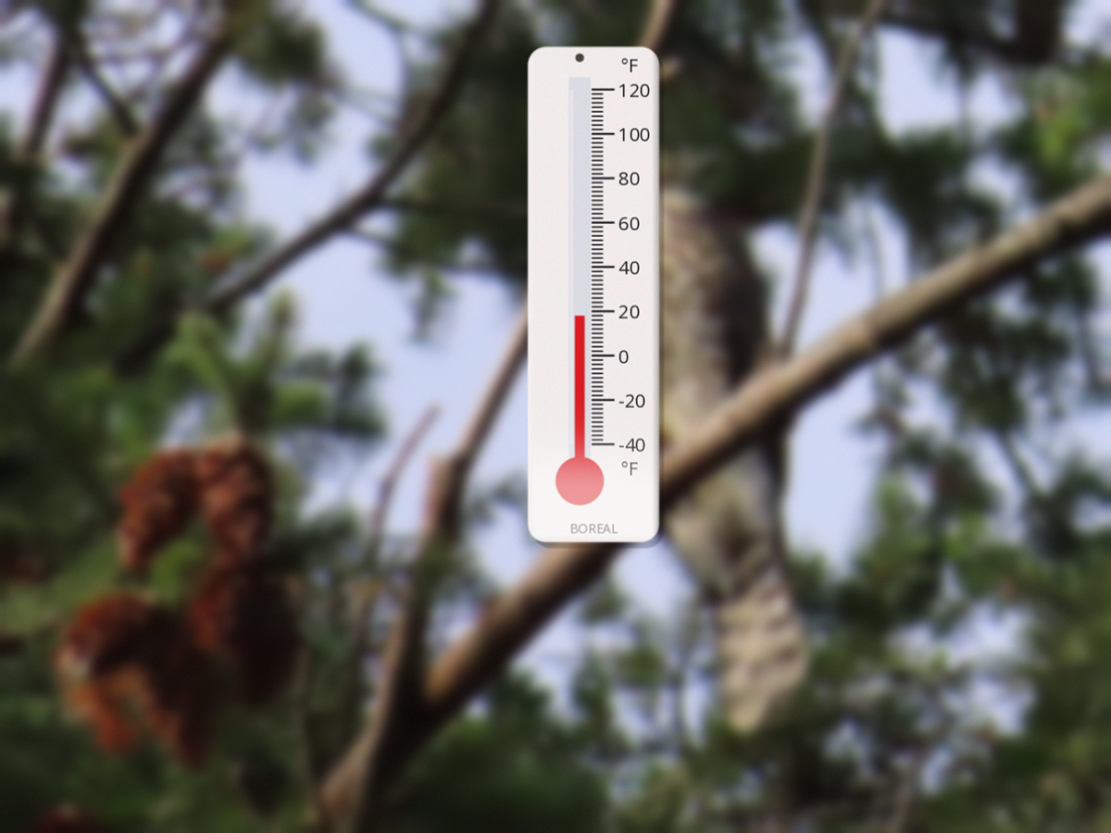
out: 18 °F
